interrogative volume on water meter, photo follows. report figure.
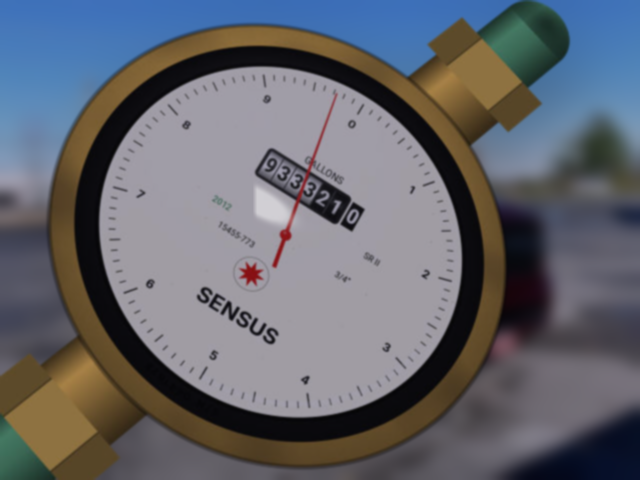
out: 9333209.7 gal
